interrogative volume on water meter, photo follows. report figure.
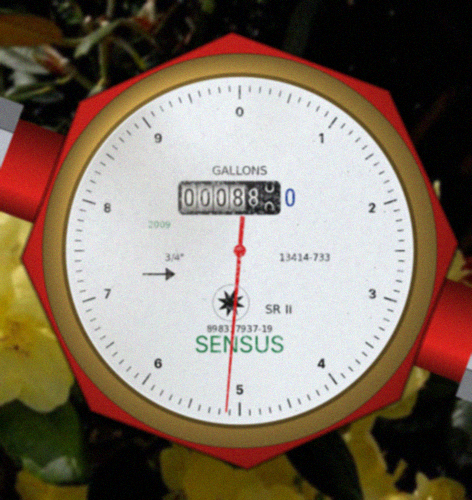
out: 8885.1 gal
